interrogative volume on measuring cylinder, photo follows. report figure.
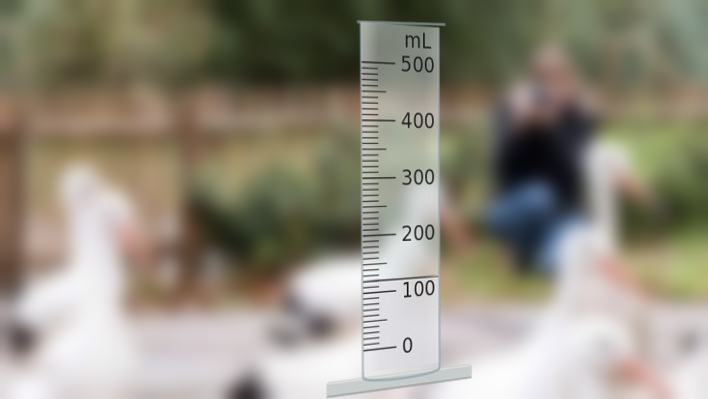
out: 120 mL
